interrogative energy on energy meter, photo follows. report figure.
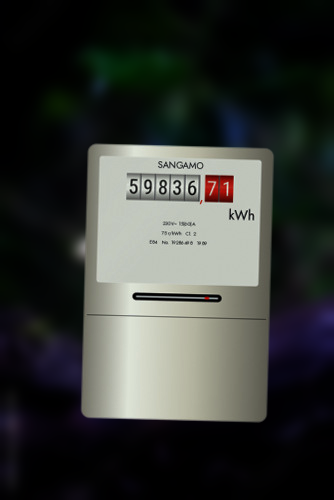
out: 59836.71 kWh
